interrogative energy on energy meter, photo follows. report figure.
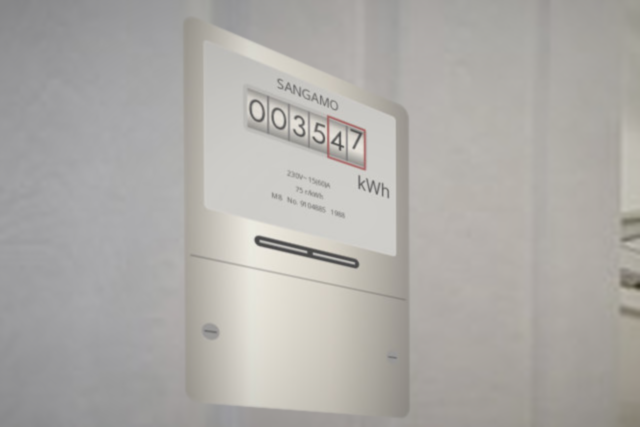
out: 35.47 kWh
